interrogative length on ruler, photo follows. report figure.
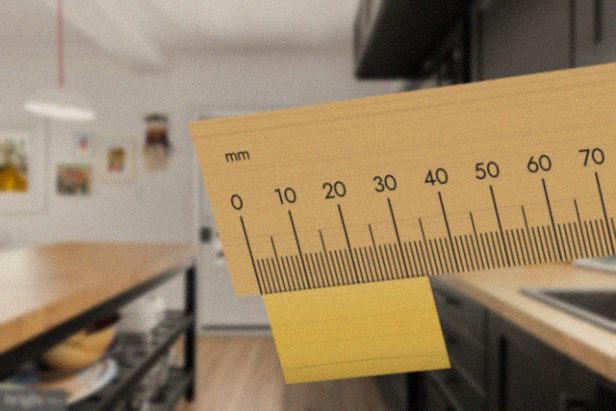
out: 34 mm
